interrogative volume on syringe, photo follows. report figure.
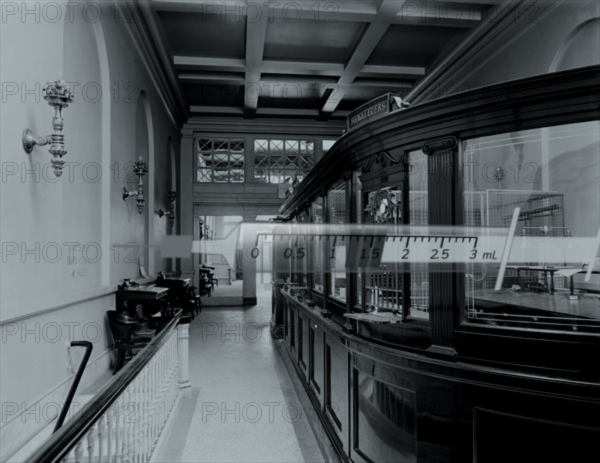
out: 1.2 mL
